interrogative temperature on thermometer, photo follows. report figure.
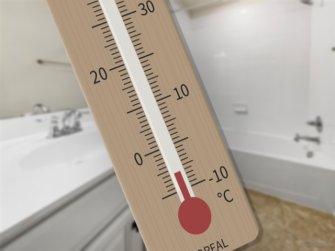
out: -6 °C
